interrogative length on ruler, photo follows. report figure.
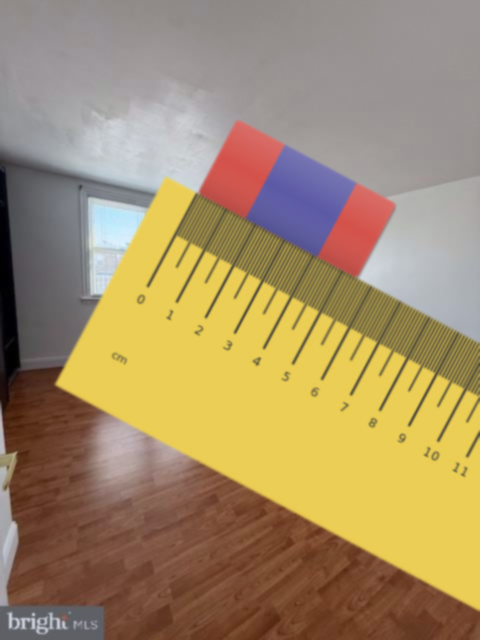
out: 5.5 cm
